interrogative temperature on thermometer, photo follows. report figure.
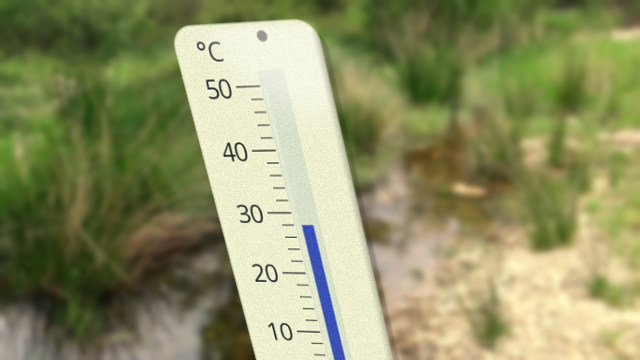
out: 28 °C
